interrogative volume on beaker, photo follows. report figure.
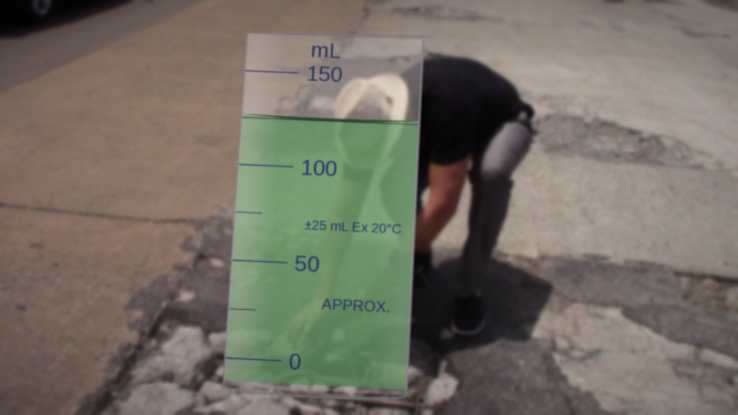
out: 125 mL
